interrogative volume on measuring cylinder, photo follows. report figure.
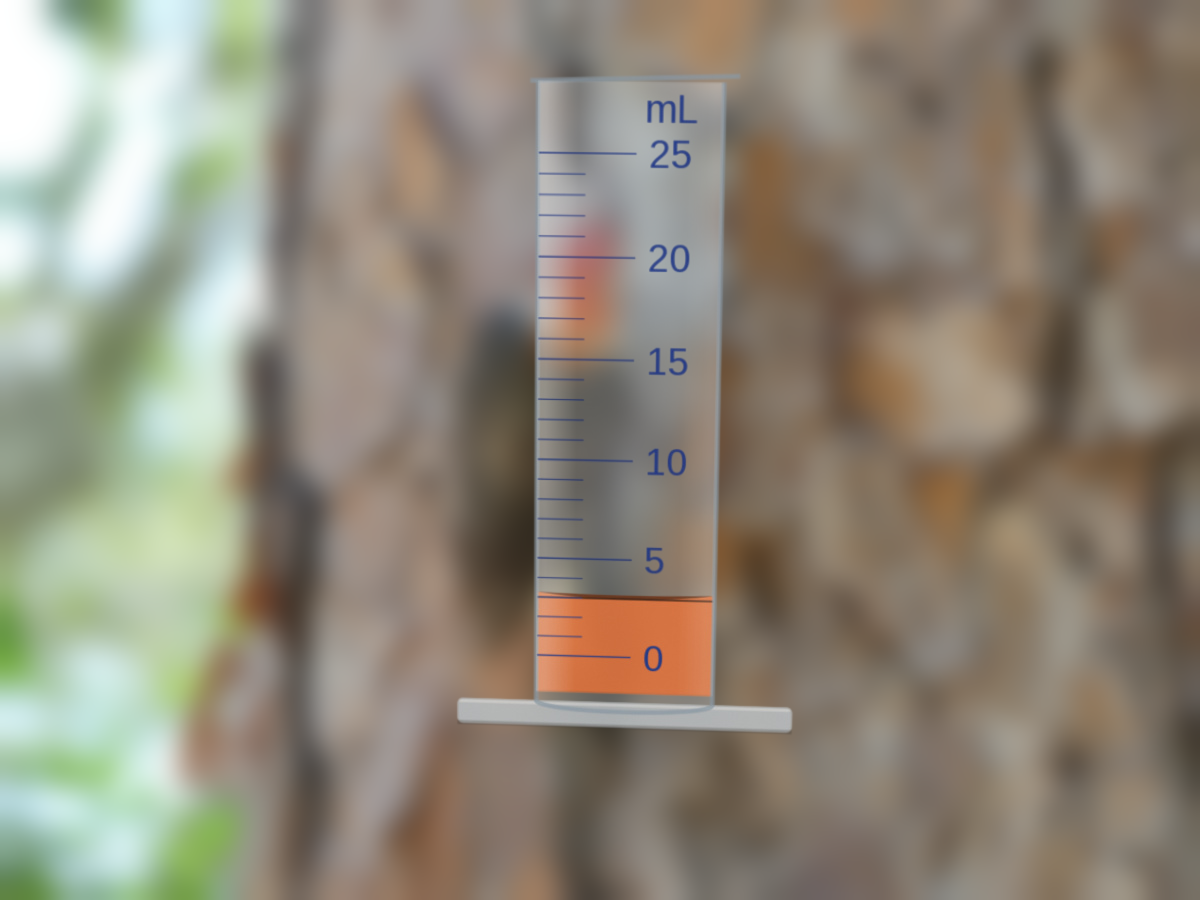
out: 3 mL
